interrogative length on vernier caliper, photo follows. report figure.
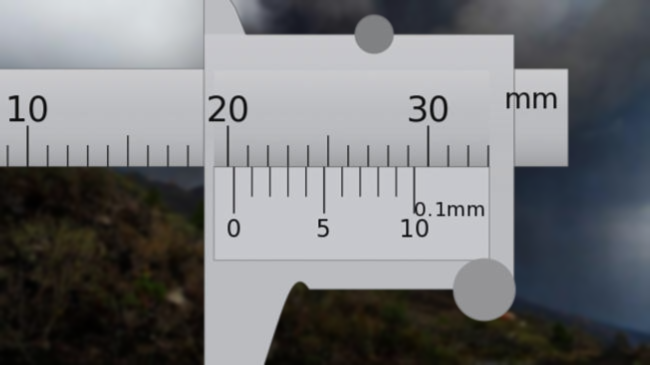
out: 20.3 mm
